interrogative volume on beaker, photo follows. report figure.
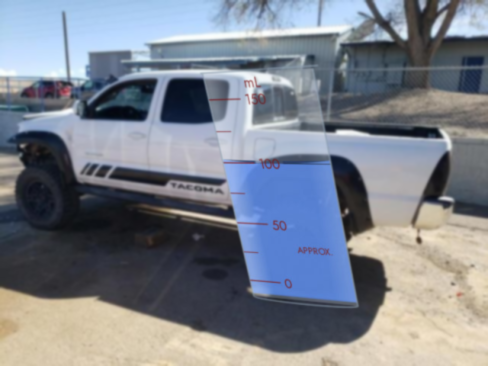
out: 100 mL
